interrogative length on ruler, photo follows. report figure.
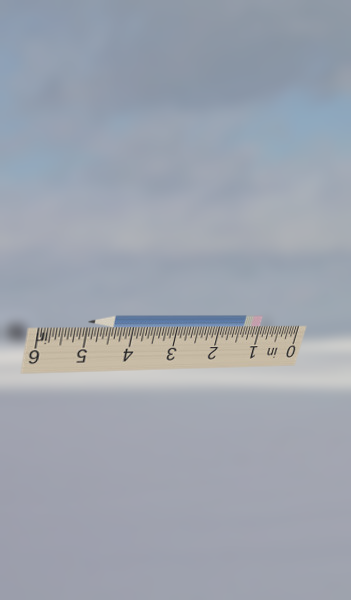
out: 4 in
